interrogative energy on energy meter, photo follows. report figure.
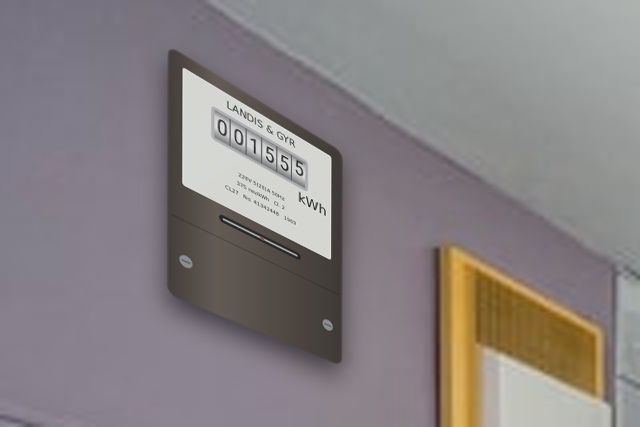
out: 1555 kWh
